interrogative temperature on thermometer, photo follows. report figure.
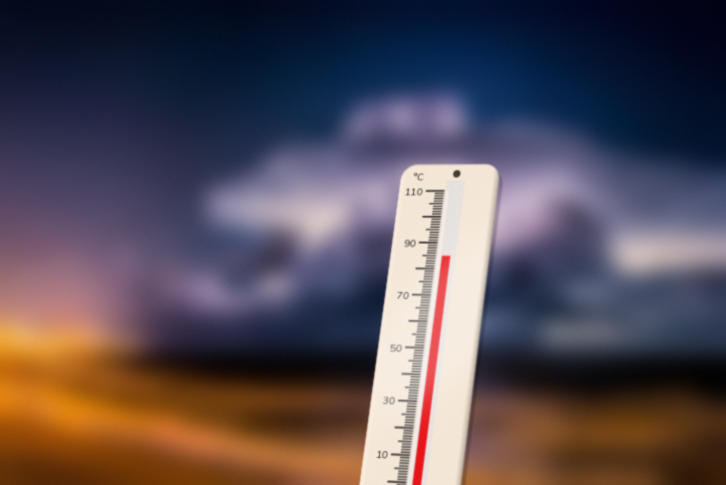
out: 85 °C
